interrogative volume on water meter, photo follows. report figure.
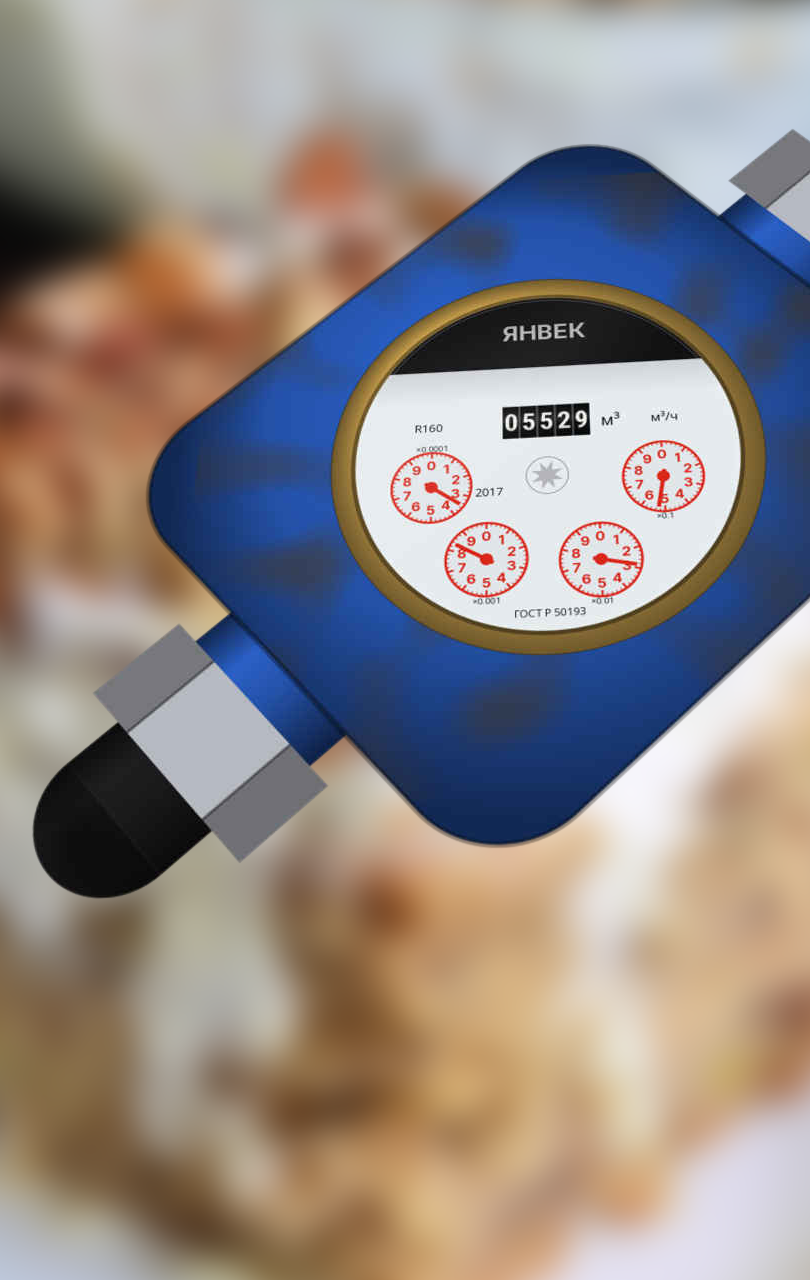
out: 5529.5283 m³
